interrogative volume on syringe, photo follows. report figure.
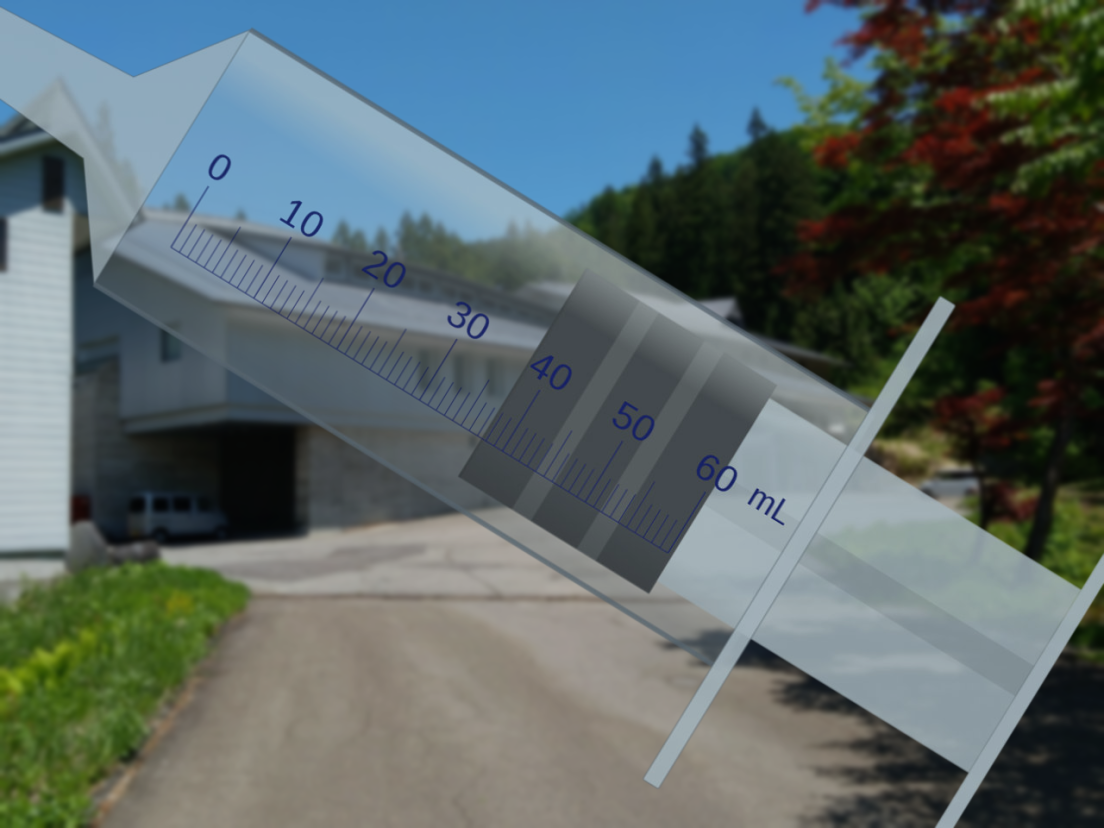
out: 37.5 mL
